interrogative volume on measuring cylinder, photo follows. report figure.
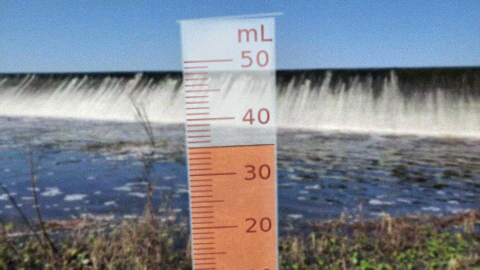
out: 35 mL
